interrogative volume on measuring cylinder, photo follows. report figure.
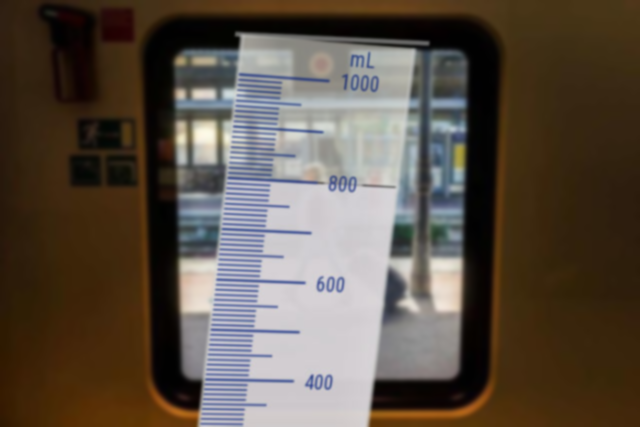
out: 800 mL
